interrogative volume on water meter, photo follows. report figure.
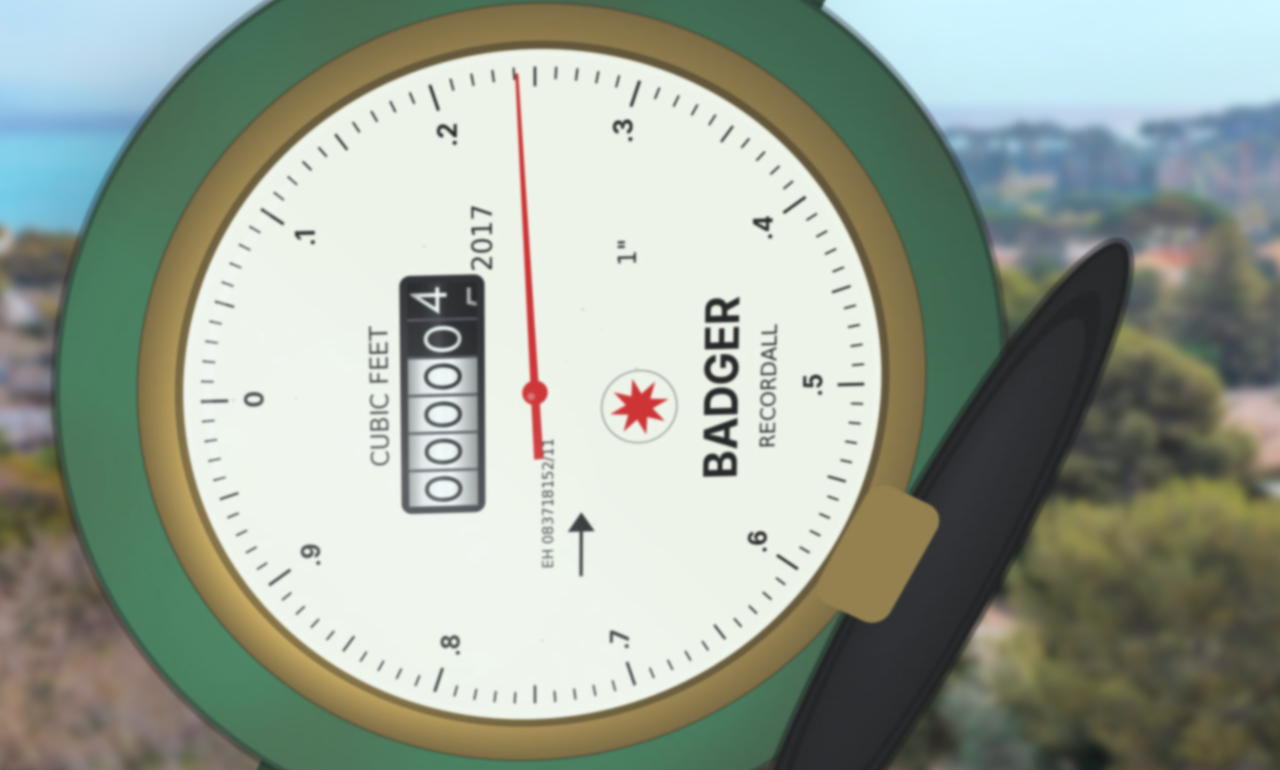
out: 4.24 ft³
